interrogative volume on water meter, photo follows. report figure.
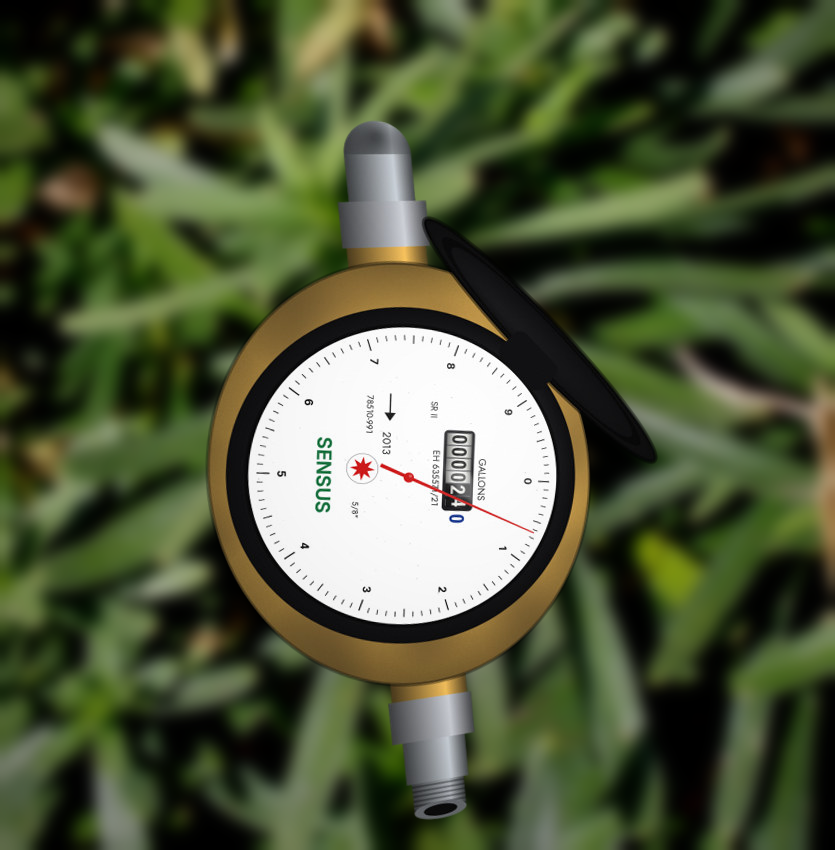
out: 240.6 gal
